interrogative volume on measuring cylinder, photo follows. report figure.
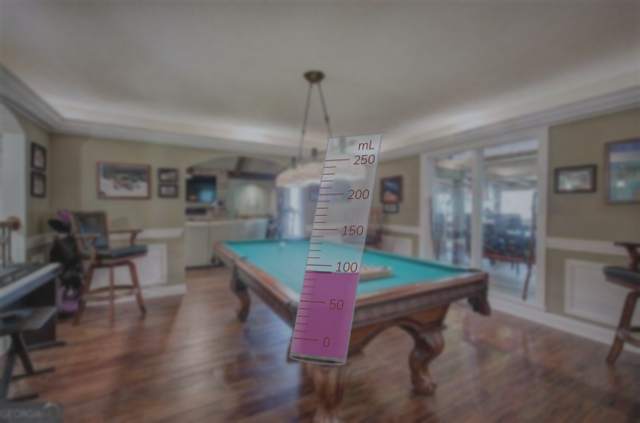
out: 90 mL
